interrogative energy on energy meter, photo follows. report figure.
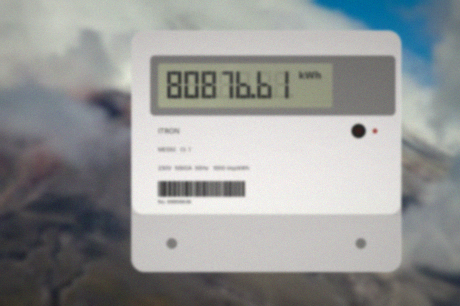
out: 80876.61 kWh
